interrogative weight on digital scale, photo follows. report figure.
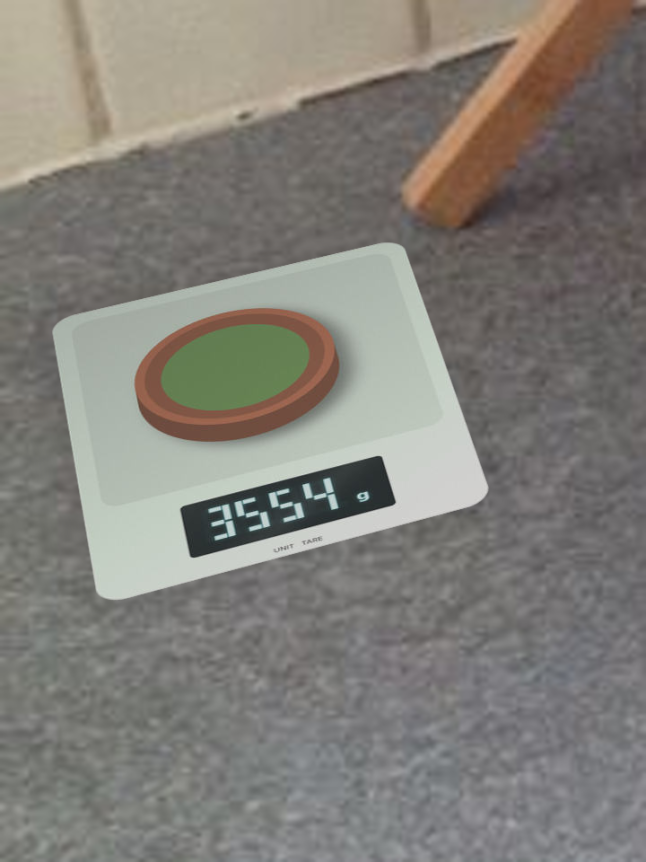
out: 3554 g
